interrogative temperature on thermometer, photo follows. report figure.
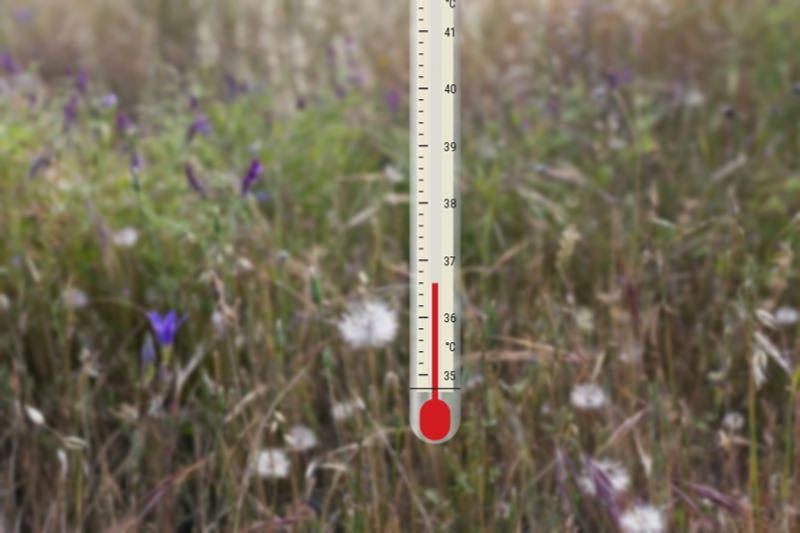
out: 36.6 °C
